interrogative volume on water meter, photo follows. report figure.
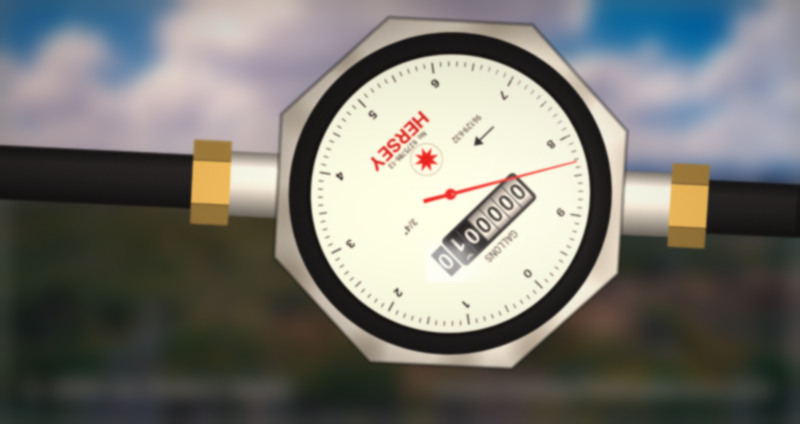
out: 8.3 gal
